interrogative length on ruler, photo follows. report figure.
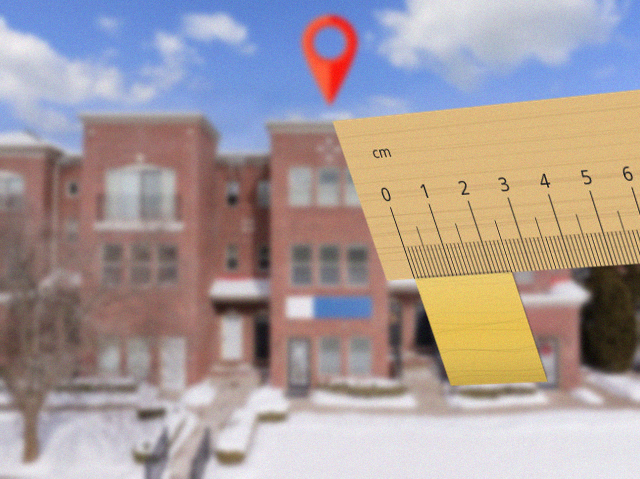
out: 2.5 cm
